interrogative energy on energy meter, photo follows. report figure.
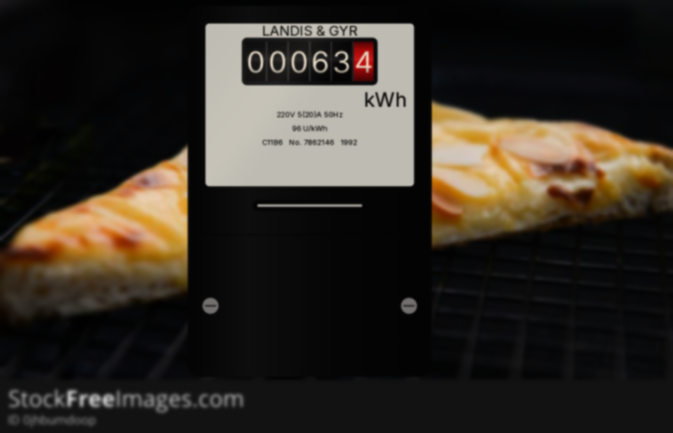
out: 63.4 kWh
